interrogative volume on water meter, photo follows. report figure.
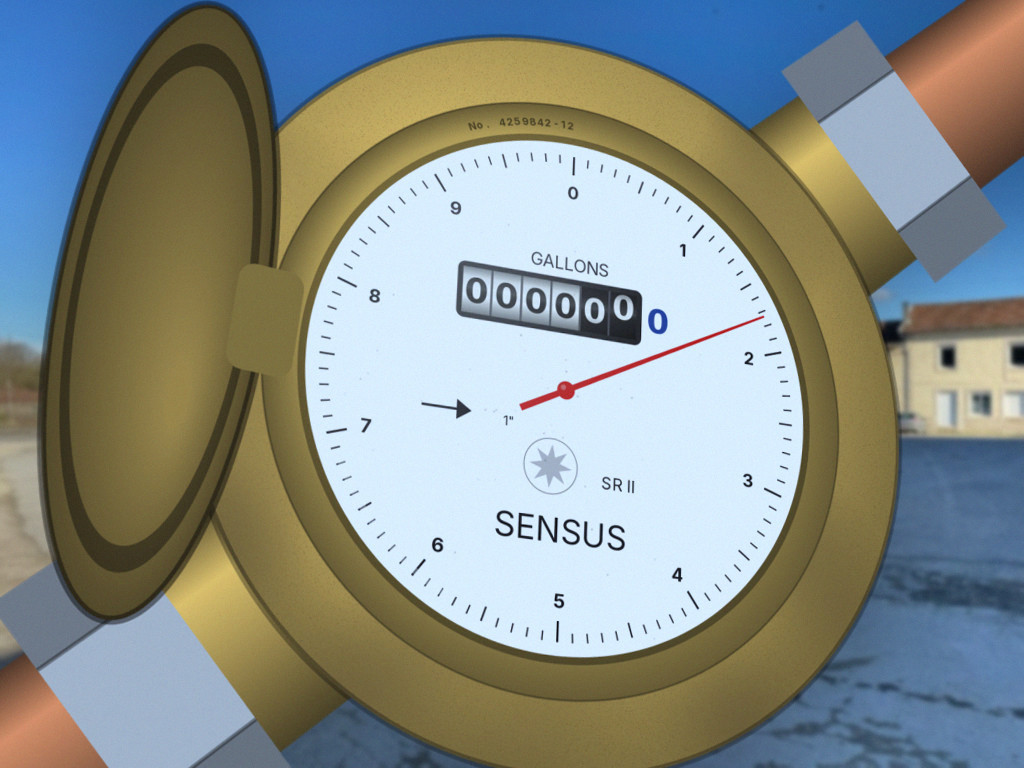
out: 1.7 gal
